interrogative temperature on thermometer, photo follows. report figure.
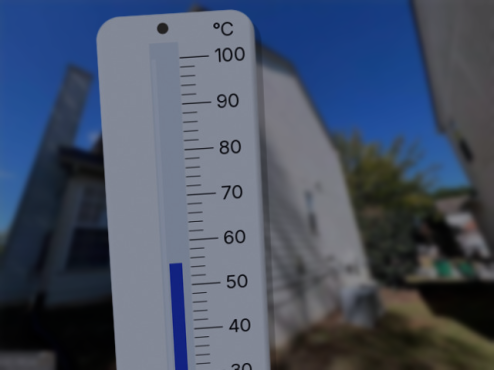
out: 55 °C
